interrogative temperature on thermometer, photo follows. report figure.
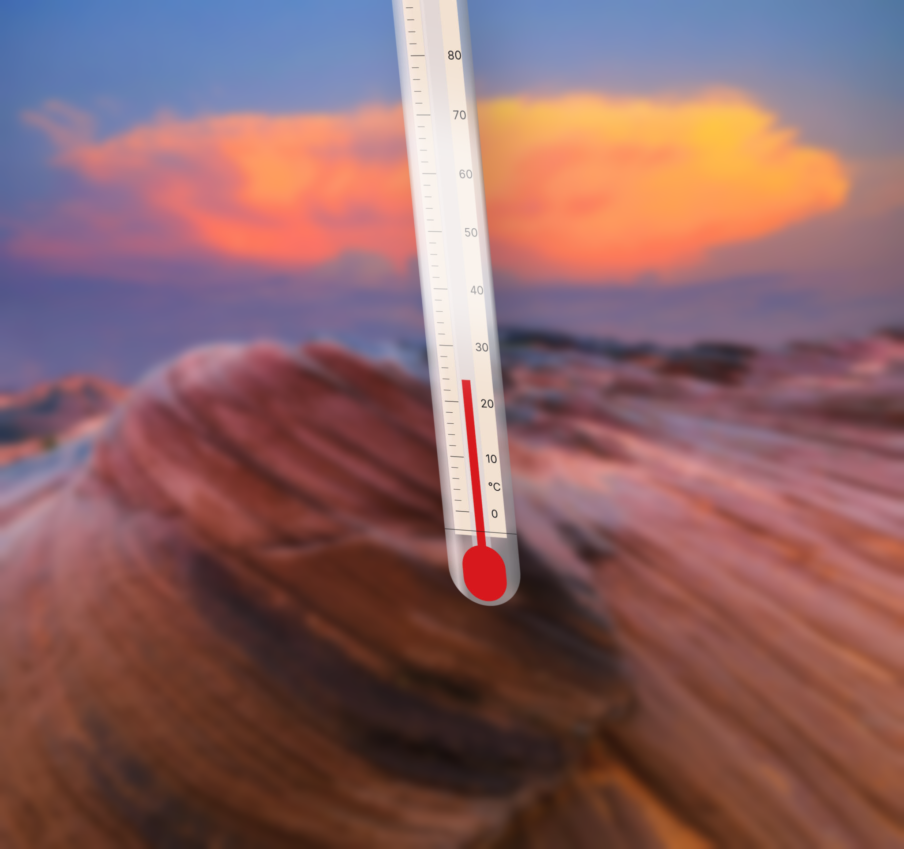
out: 24 °C
